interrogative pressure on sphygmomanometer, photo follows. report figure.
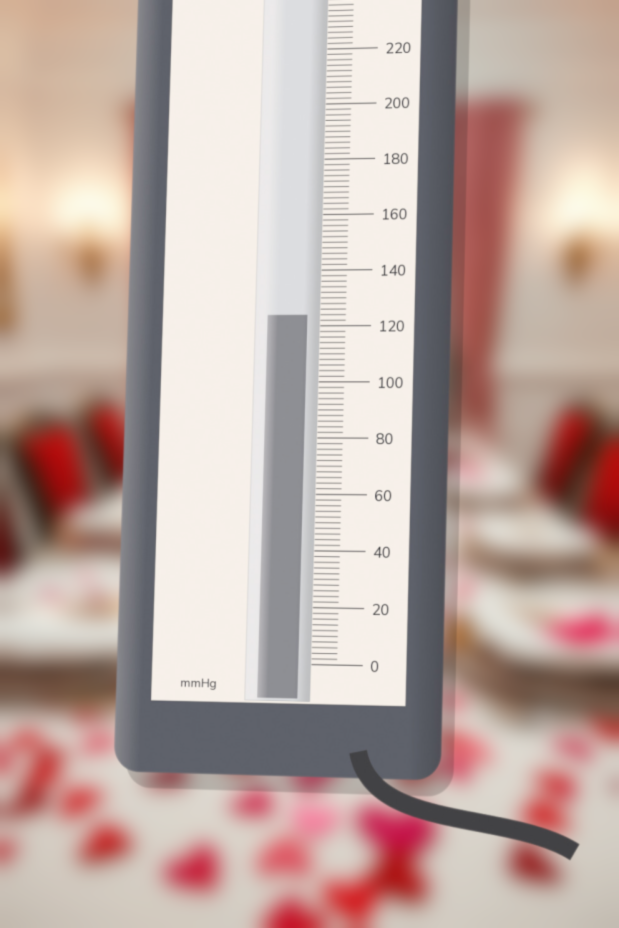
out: 124 mmHg
